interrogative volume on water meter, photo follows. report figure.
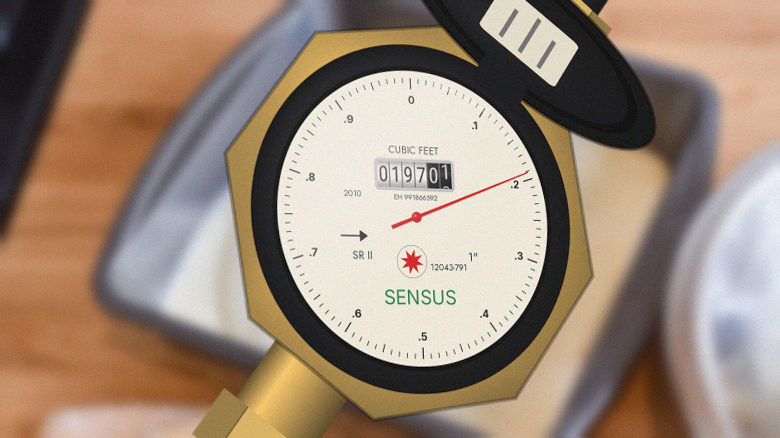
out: 19701.19 ft³
